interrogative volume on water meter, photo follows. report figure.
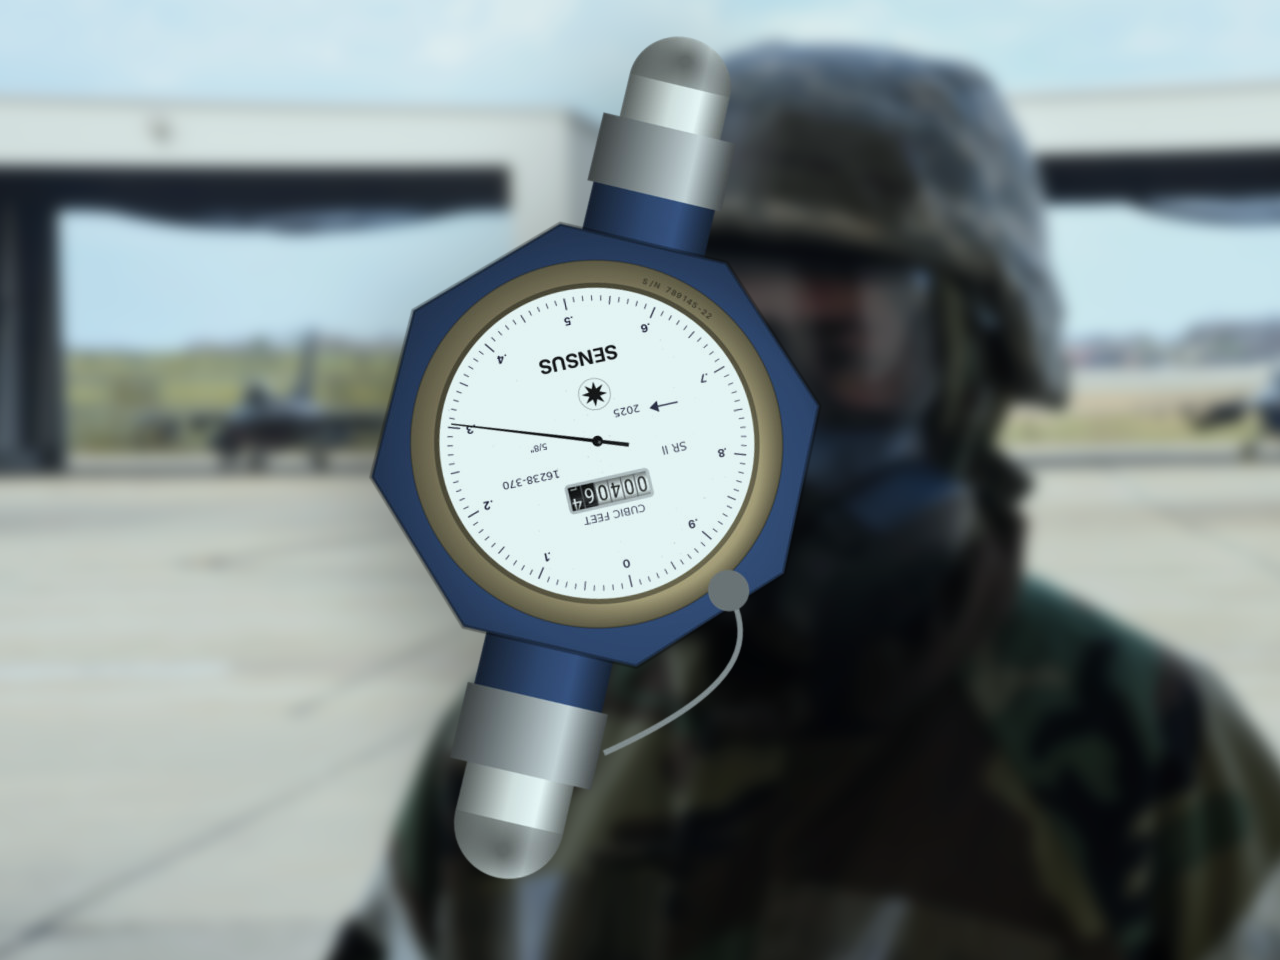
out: 4064.30 ft³
